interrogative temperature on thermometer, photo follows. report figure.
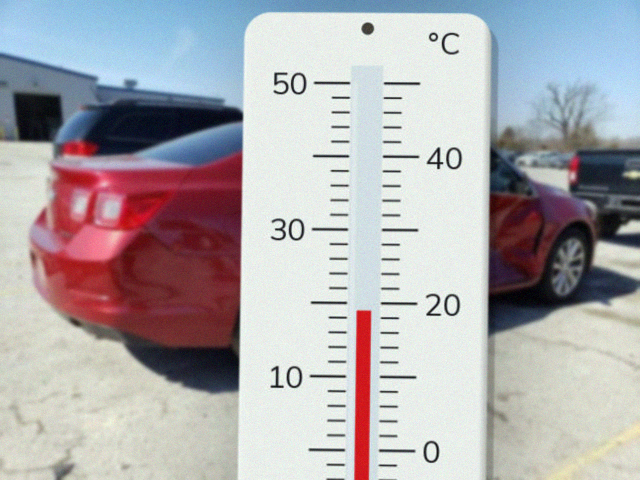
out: 19 °C
